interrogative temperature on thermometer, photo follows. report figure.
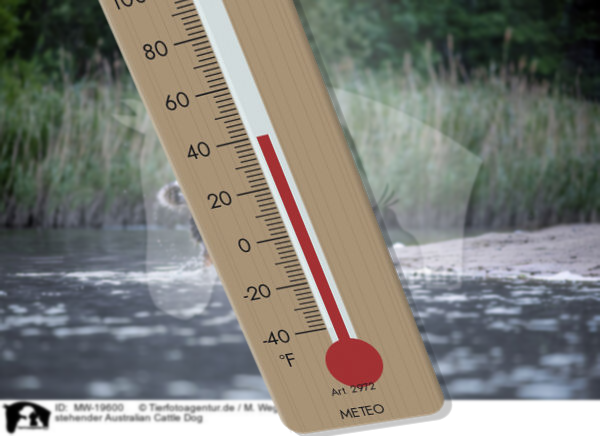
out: 40 °F
